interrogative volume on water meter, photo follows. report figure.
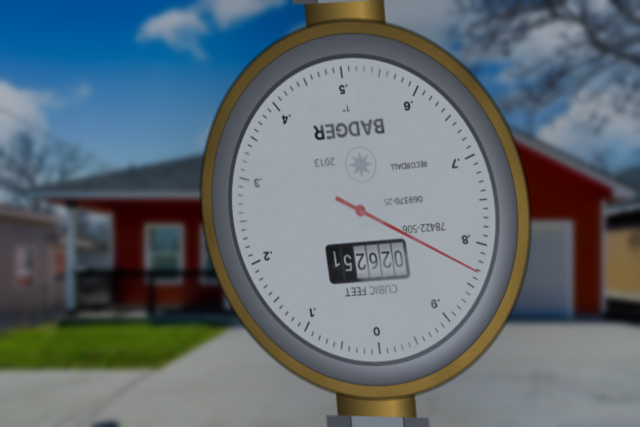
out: 26250.83 ft³
